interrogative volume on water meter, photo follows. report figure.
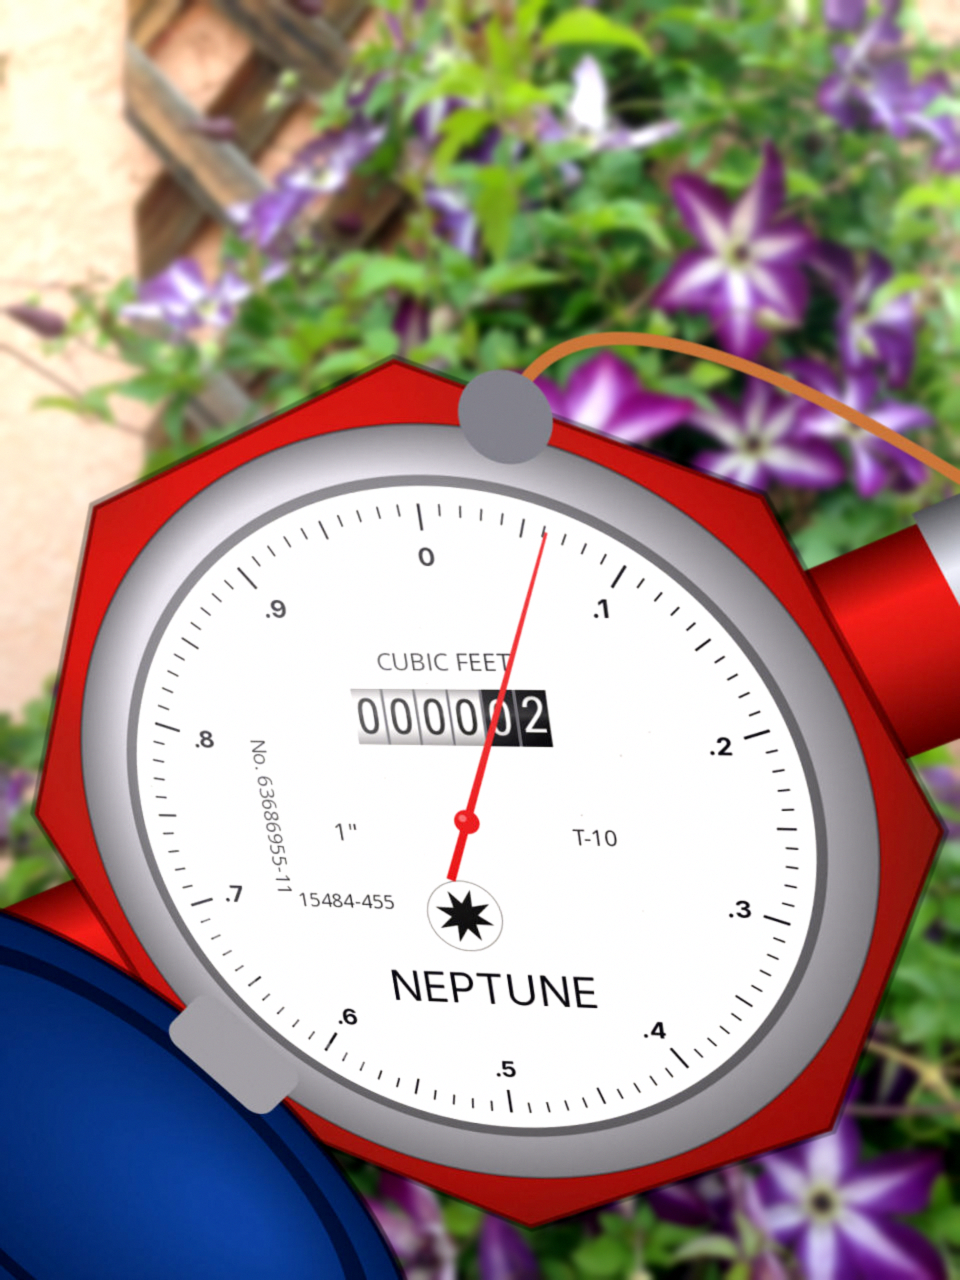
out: 2.06 ft³
